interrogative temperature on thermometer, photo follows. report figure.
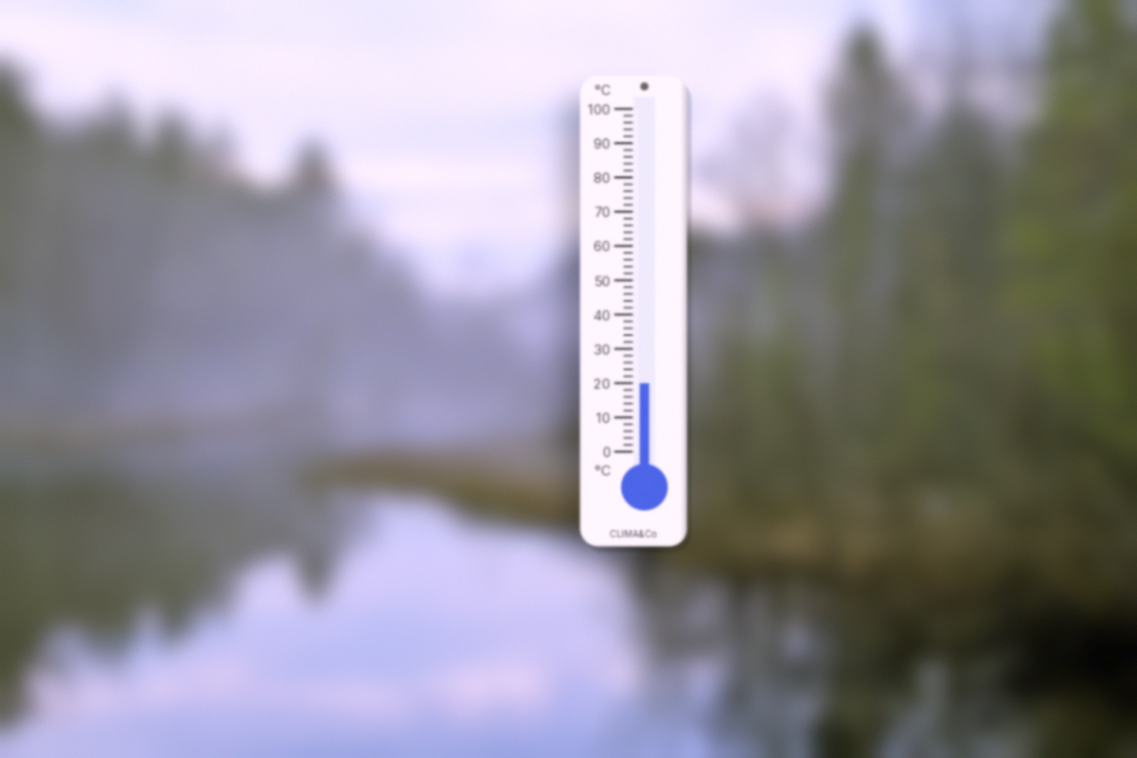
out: 20 °C
